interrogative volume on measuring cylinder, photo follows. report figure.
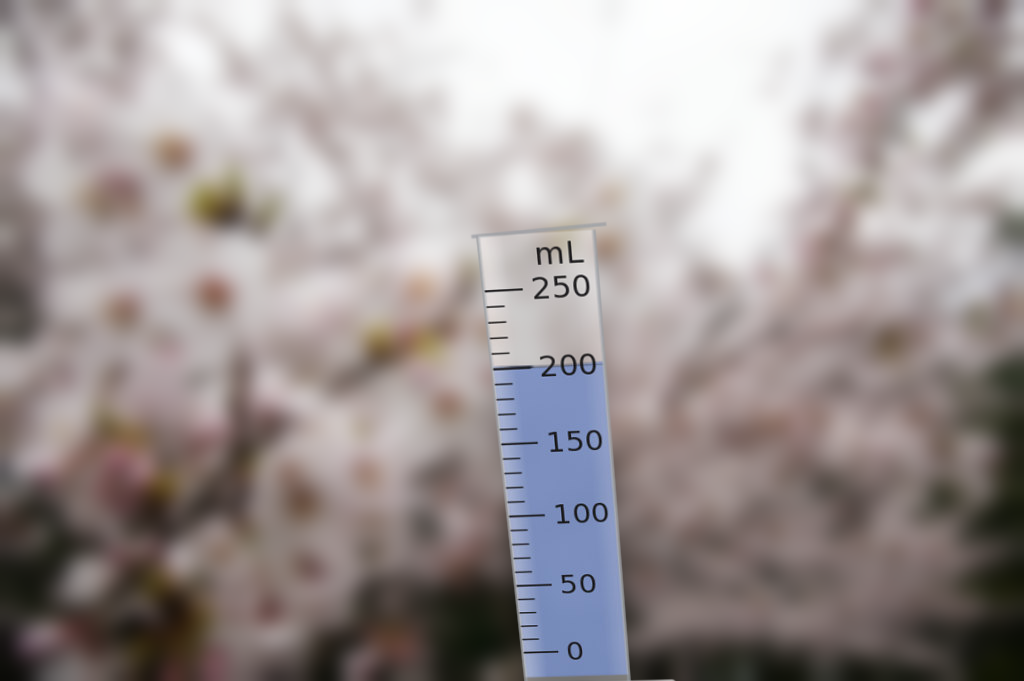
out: 200 mL
